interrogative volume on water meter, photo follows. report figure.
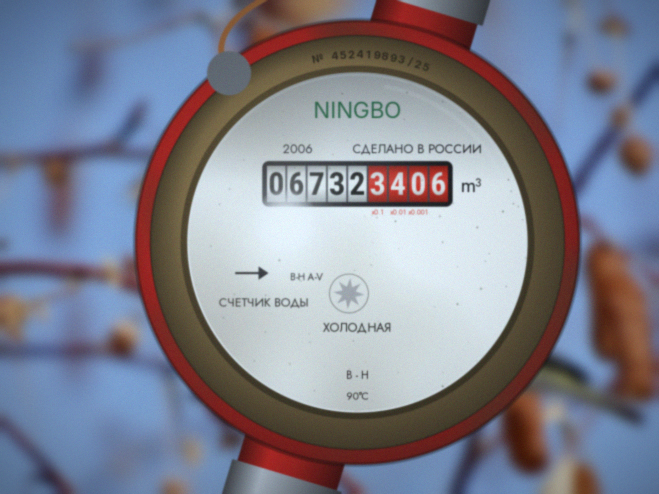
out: 6732.3406 m³
